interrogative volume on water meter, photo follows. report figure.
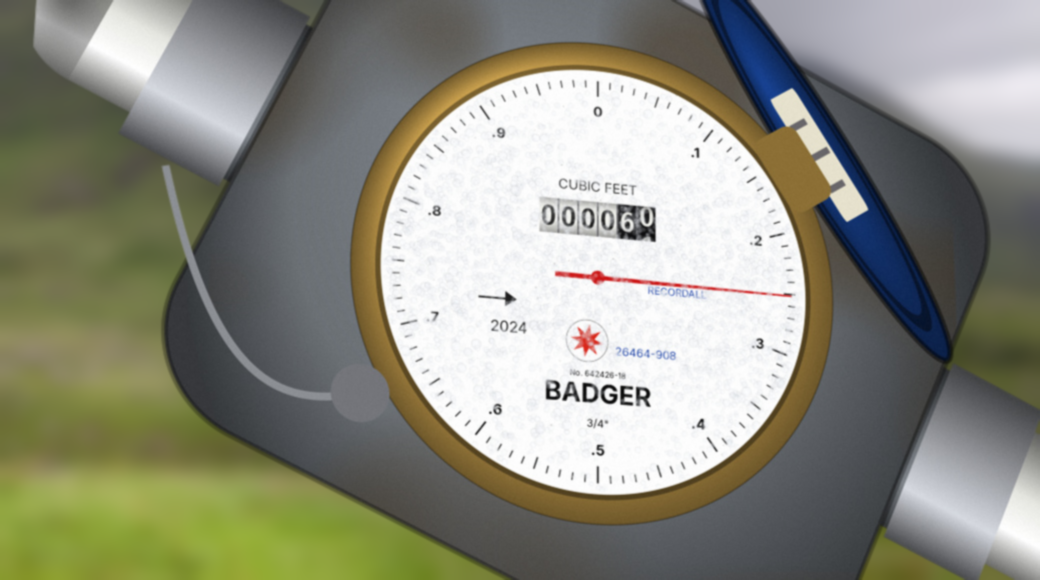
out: 60.25 ft³
